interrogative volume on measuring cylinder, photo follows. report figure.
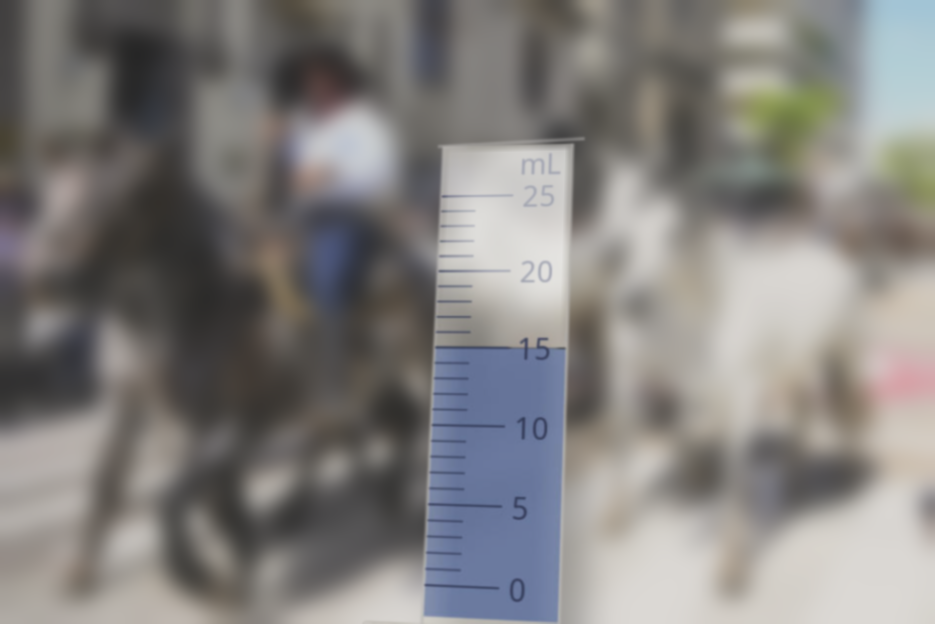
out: 15 mL
